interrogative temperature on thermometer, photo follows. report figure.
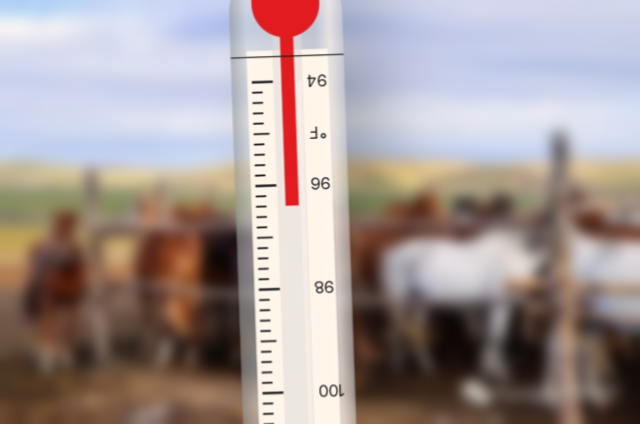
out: 96.4 °F
